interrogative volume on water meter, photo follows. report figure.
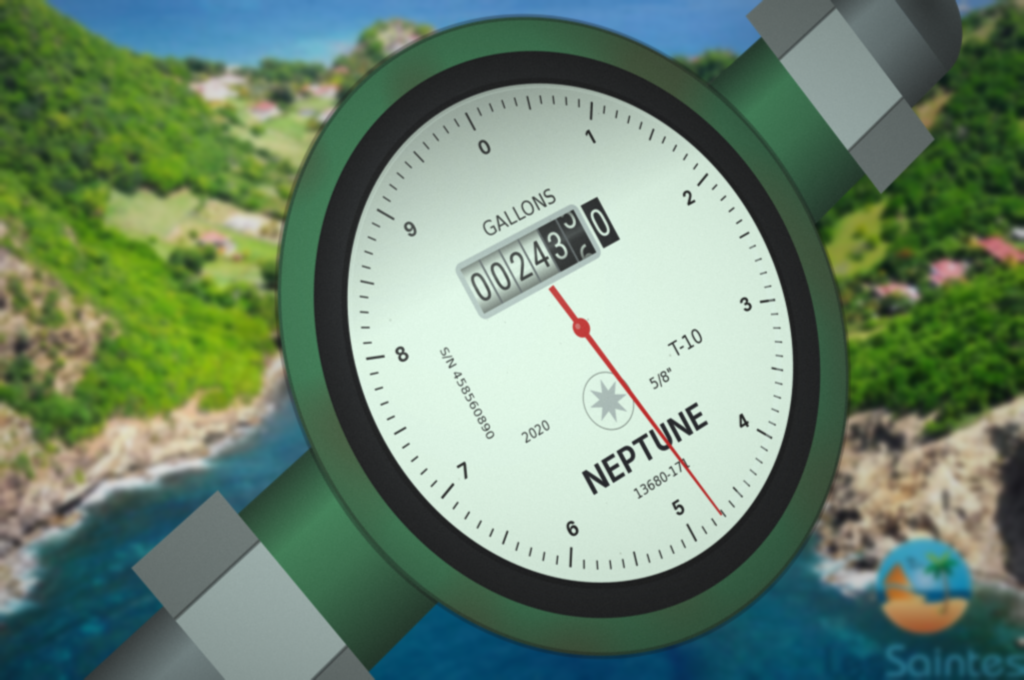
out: 24354.7 gal
